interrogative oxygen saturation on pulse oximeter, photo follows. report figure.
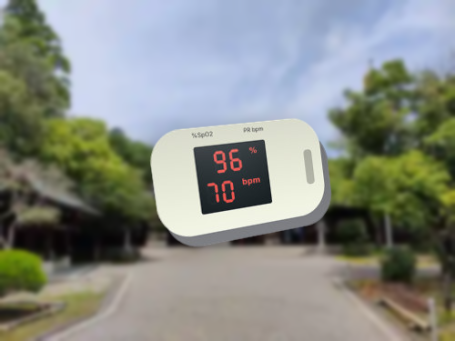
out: 96 %
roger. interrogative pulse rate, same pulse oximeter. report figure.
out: 70 bpm
